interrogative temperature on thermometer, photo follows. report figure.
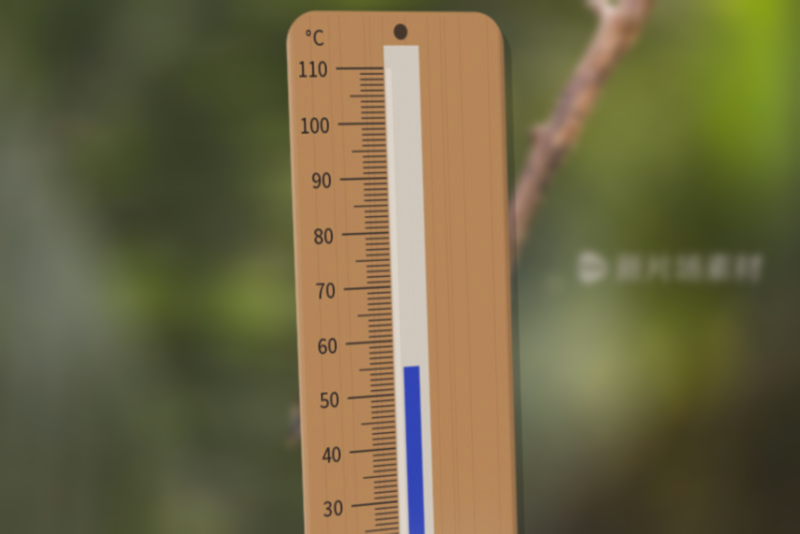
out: 55 °C
